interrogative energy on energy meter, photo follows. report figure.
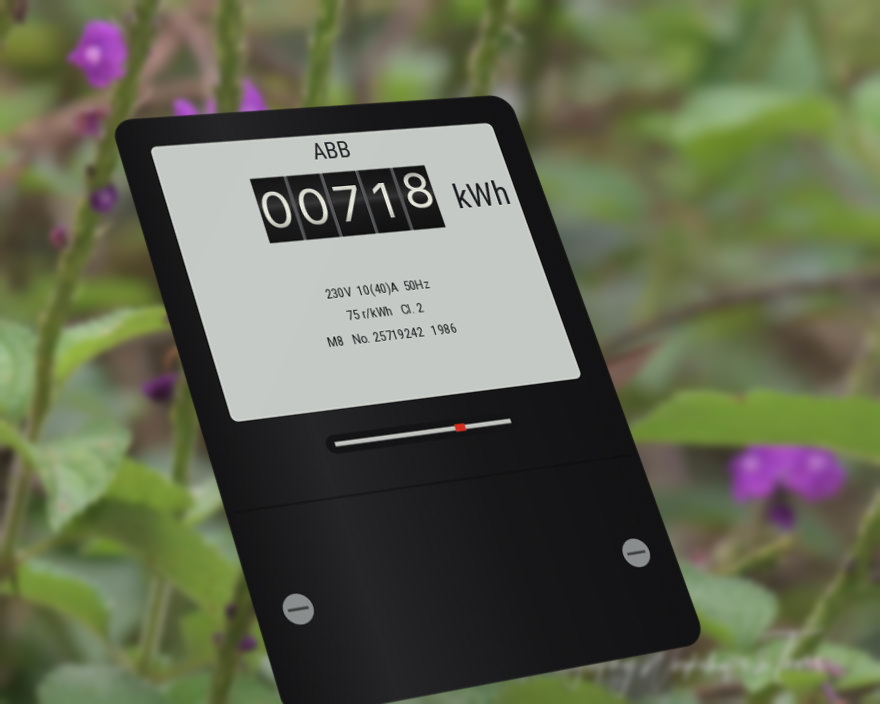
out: 718 kWh
